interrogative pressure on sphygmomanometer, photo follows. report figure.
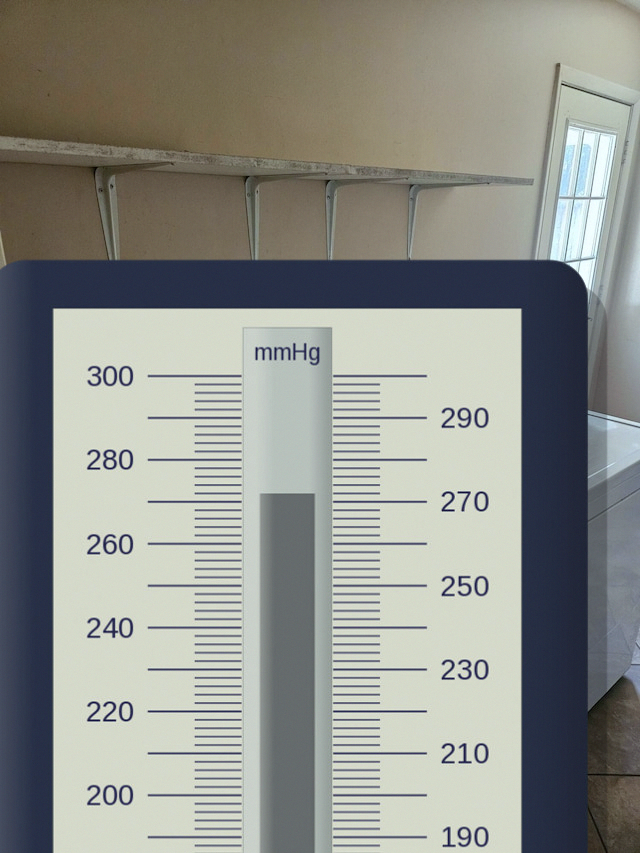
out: 272 mmHg
